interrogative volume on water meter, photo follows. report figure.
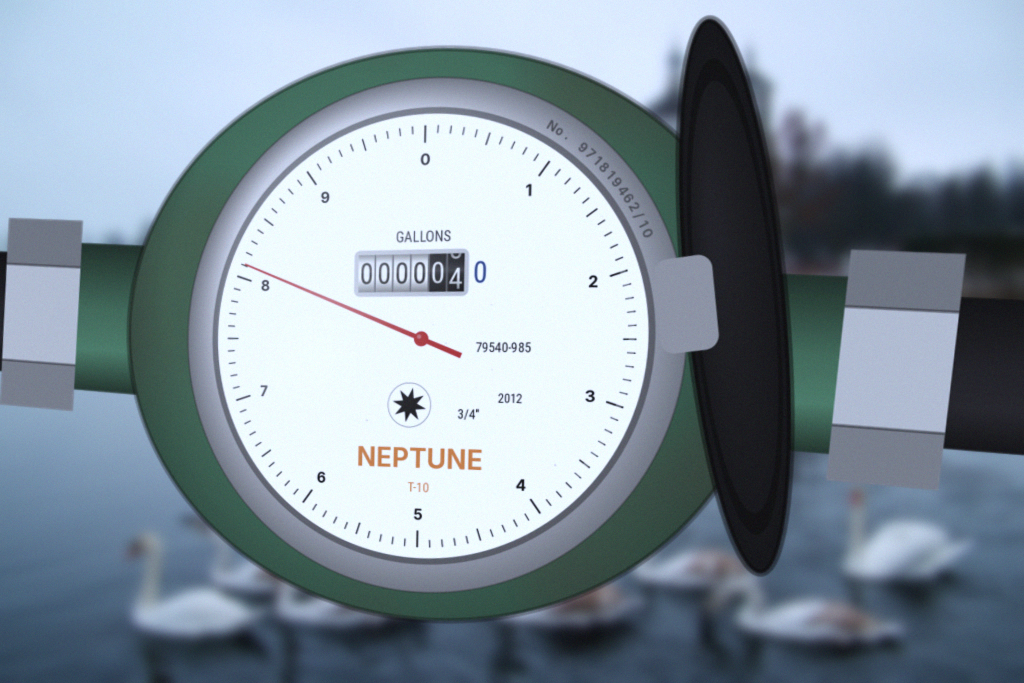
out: 38.1 gal
